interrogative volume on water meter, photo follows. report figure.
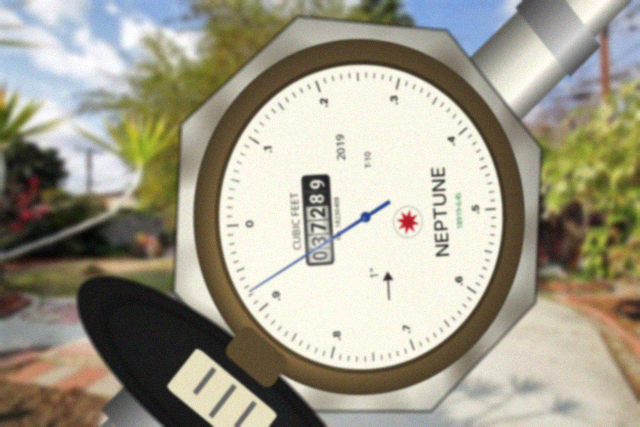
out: 37288.92 ft³
